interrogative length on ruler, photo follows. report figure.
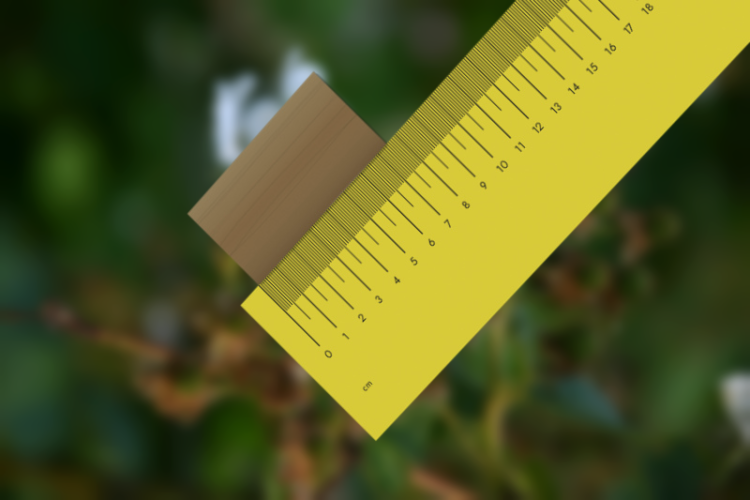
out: 7.5 cm
